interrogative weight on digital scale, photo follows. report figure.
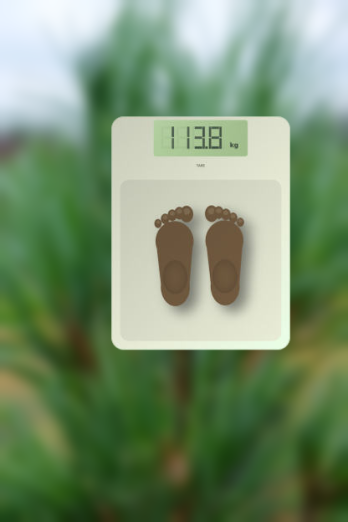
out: 113.8 kg
